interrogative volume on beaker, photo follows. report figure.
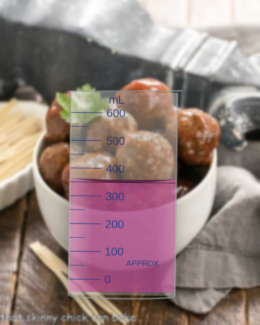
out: 350 mL
